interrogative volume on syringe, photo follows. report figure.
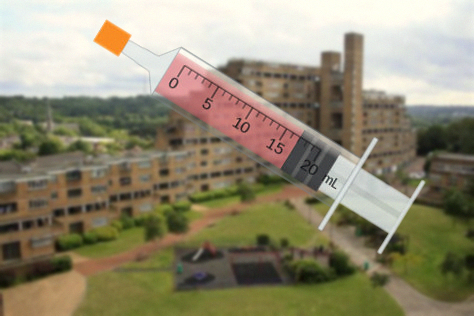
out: 17 mL
